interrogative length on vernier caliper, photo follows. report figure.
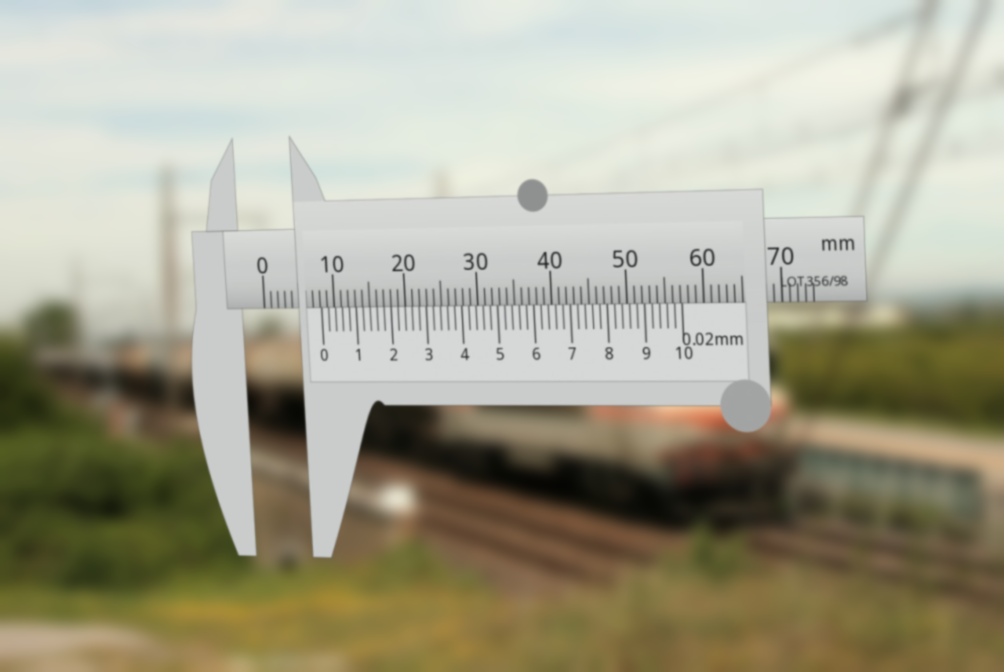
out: 8.2 mm
